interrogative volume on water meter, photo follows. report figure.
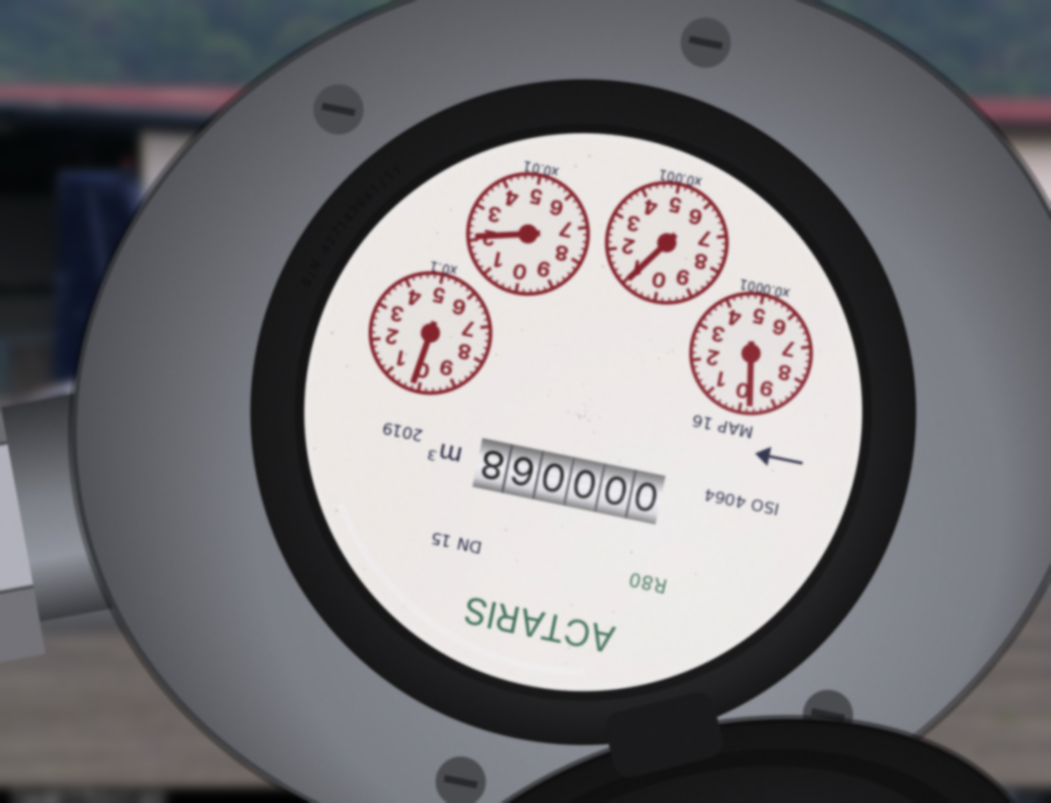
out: 68.0209 m³
